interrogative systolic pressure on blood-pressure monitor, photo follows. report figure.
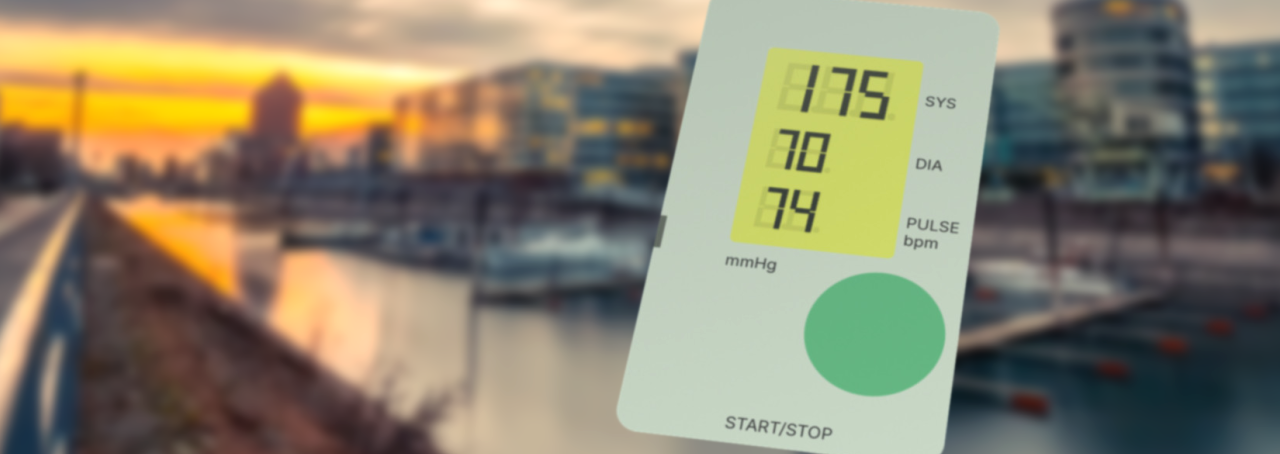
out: 175 mmHg
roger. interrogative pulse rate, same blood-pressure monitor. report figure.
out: 74 bpm
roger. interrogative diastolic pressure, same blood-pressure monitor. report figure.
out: 70 mmHg
